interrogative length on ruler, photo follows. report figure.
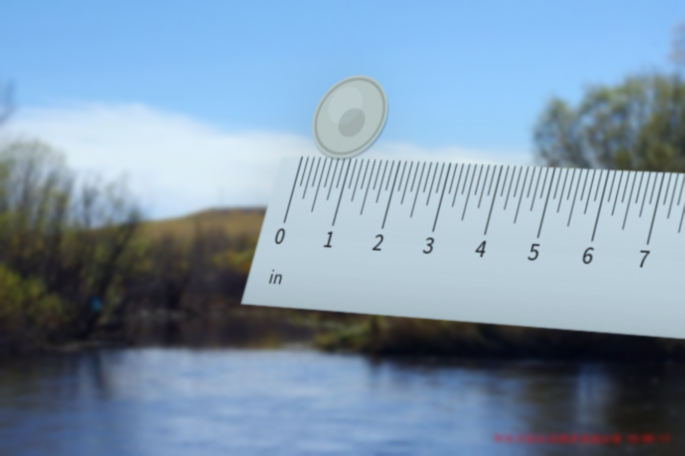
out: 1.5 in
